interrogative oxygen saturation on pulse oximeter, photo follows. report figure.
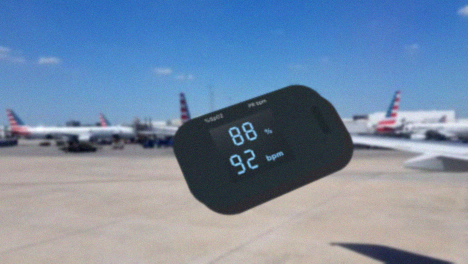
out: 88 %
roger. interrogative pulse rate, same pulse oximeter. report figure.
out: 92 bpm
